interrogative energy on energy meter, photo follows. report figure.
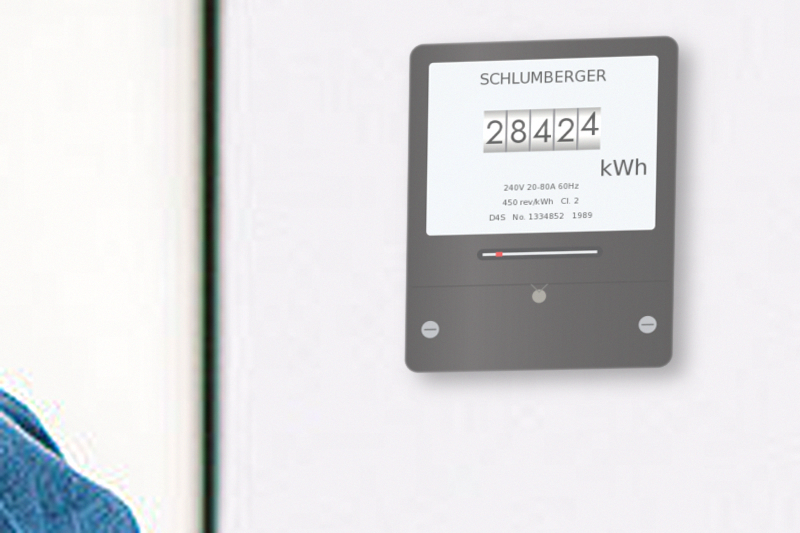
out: 28424 kWh
